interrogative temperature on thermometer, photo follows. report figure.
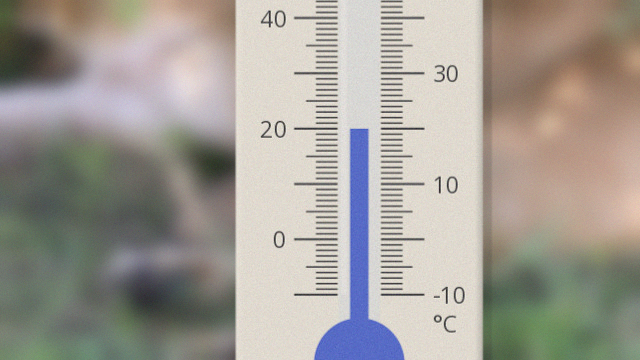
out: 20 °C
